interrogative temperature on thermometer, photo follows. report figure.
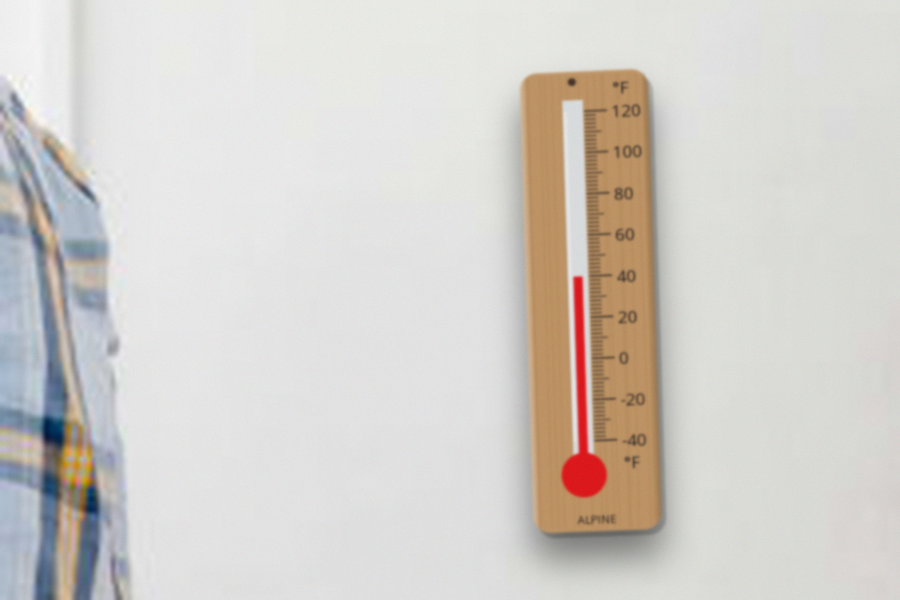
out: 40 °F
